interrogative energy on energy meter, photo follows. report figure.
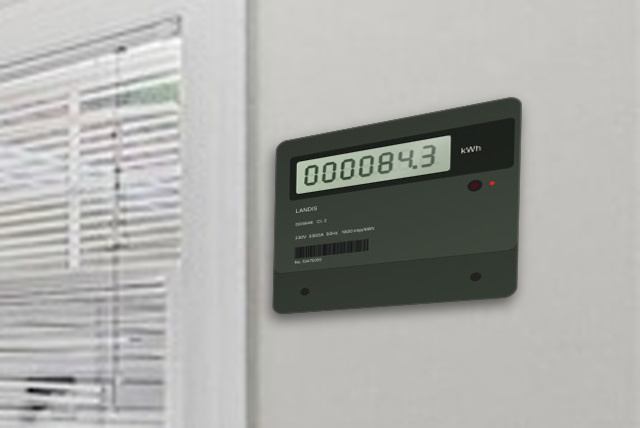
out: 84.3 kWh
